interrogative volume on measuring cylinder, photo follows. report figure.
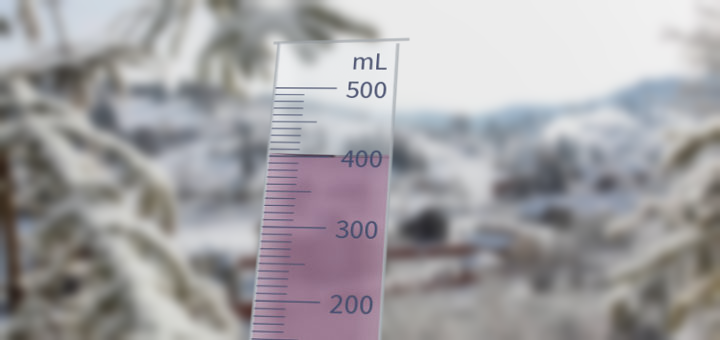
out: 400 mL
